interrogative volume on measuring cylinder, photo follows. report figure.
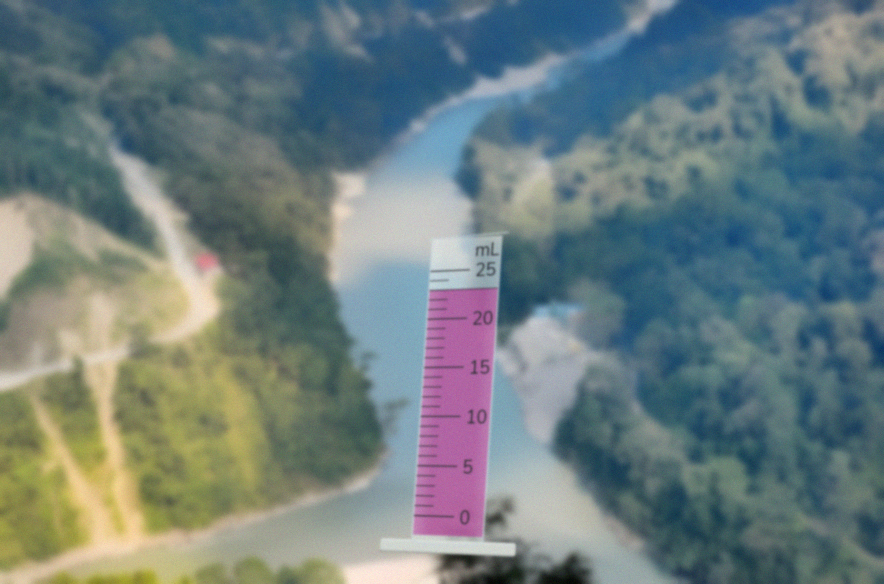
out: 23 mL
